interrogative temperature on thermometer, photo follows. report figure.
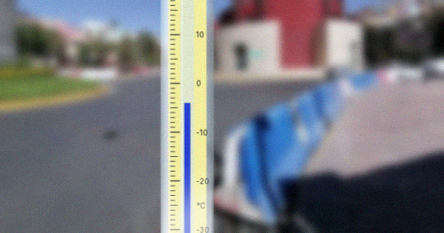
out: -4 °C
